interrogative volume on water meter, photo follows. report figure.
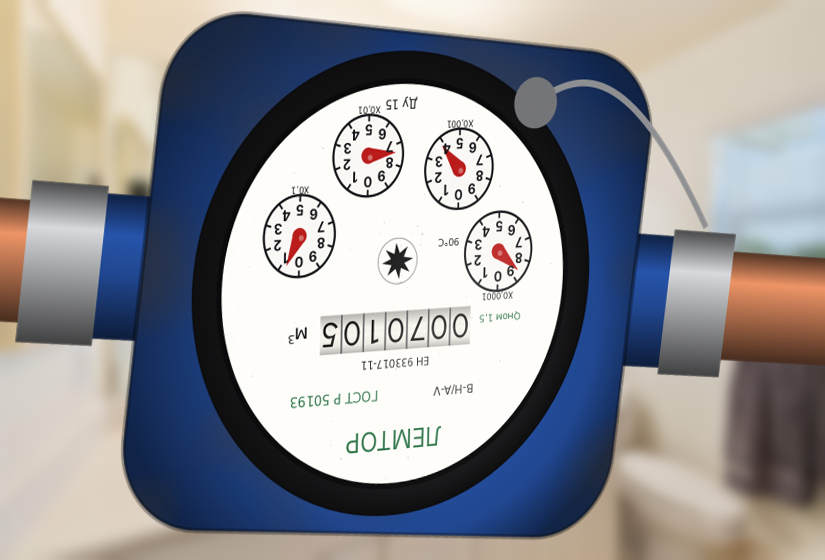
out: 70105.0738 m³
